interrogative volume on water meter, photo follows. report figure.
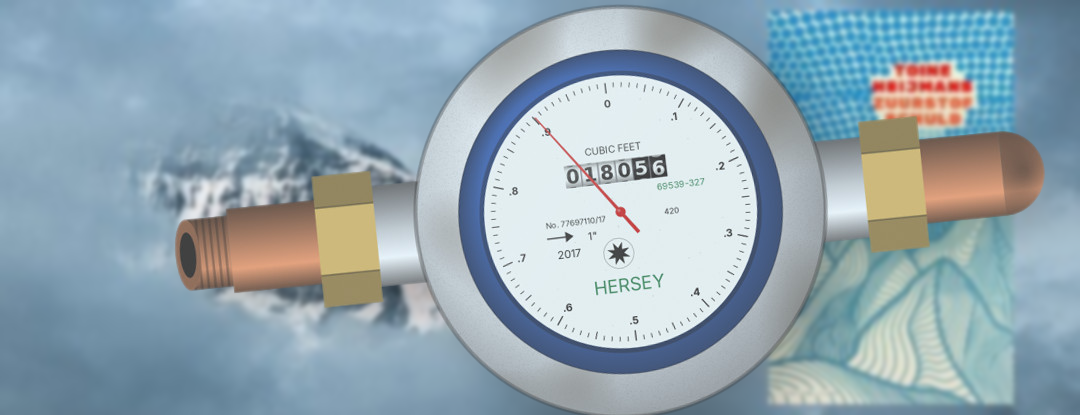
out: 18055.90 ft³
